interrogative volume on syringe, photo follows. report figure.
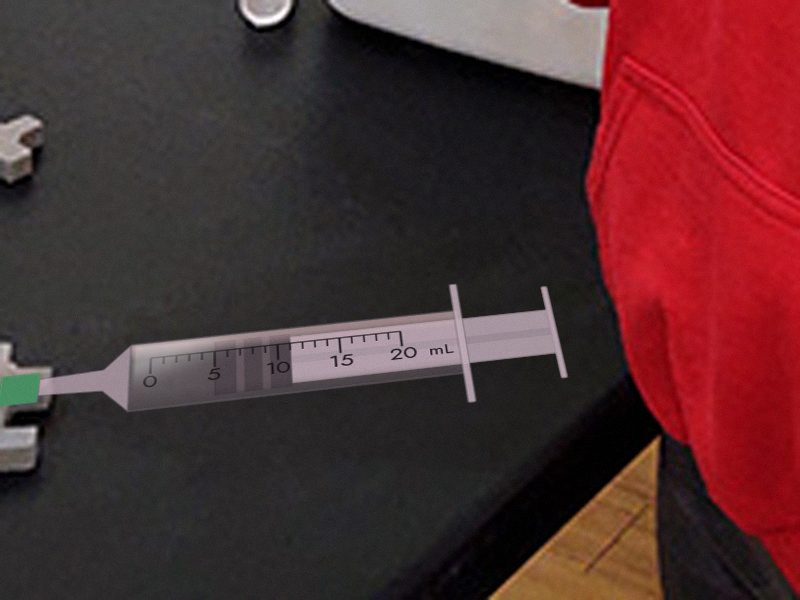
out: 5 mL
